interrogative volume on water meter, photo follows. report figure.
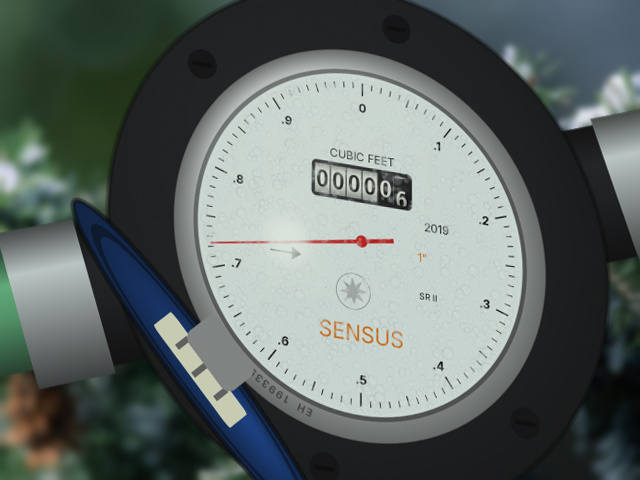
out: 5.72 ft³
